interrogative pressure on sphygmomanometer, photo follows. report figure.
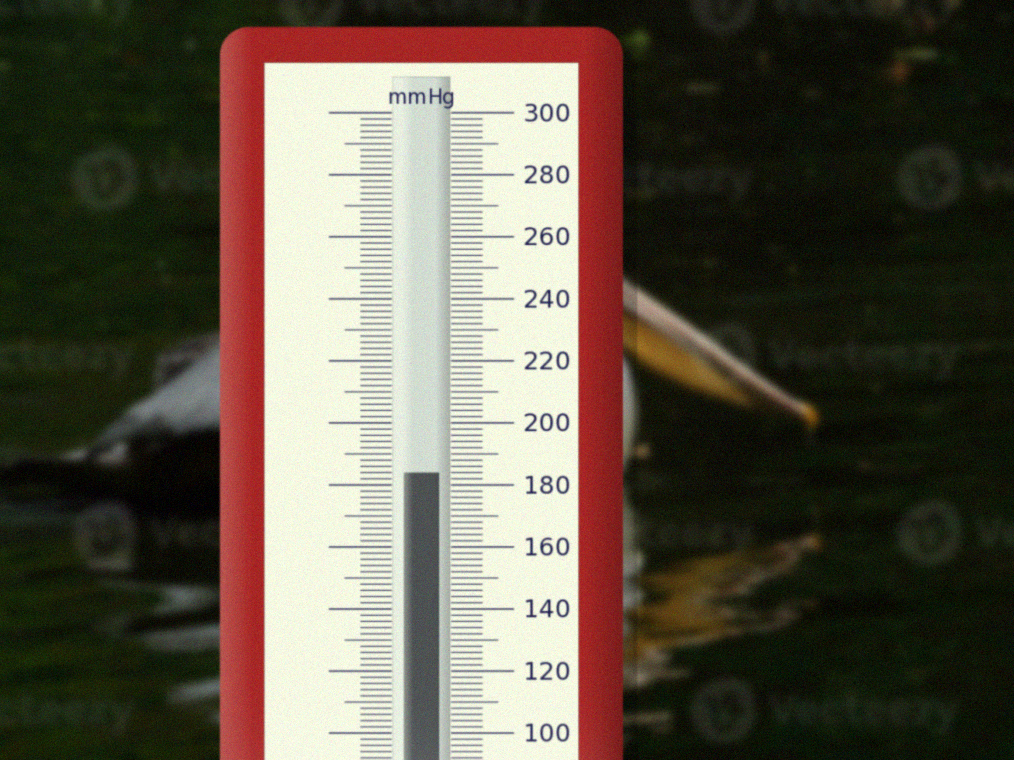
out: 184 mmHg
